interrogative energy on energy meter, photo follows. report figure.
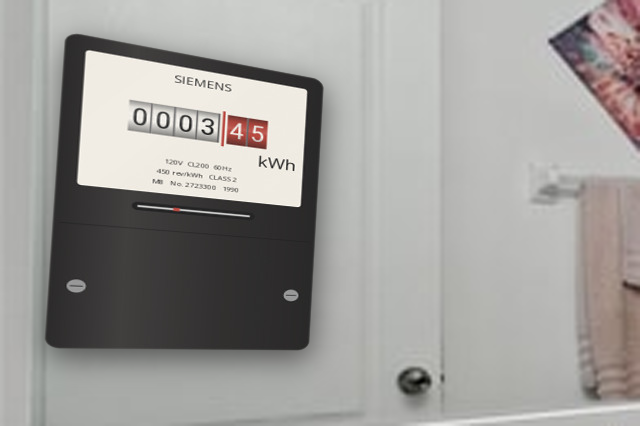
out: 3.45 kWh
